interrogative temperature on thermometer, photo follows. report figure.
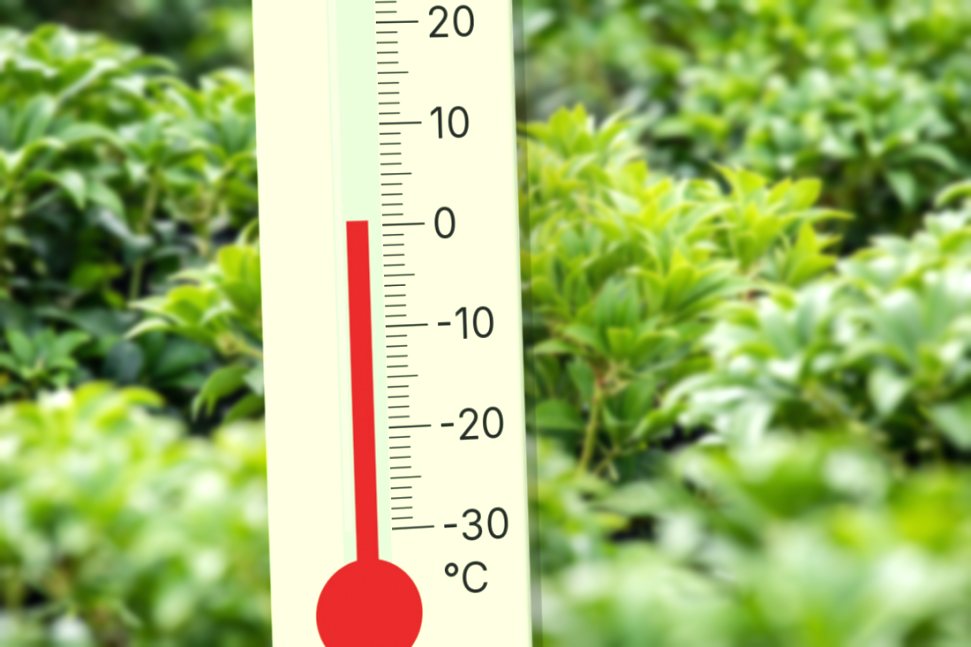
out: 0.5 °C
